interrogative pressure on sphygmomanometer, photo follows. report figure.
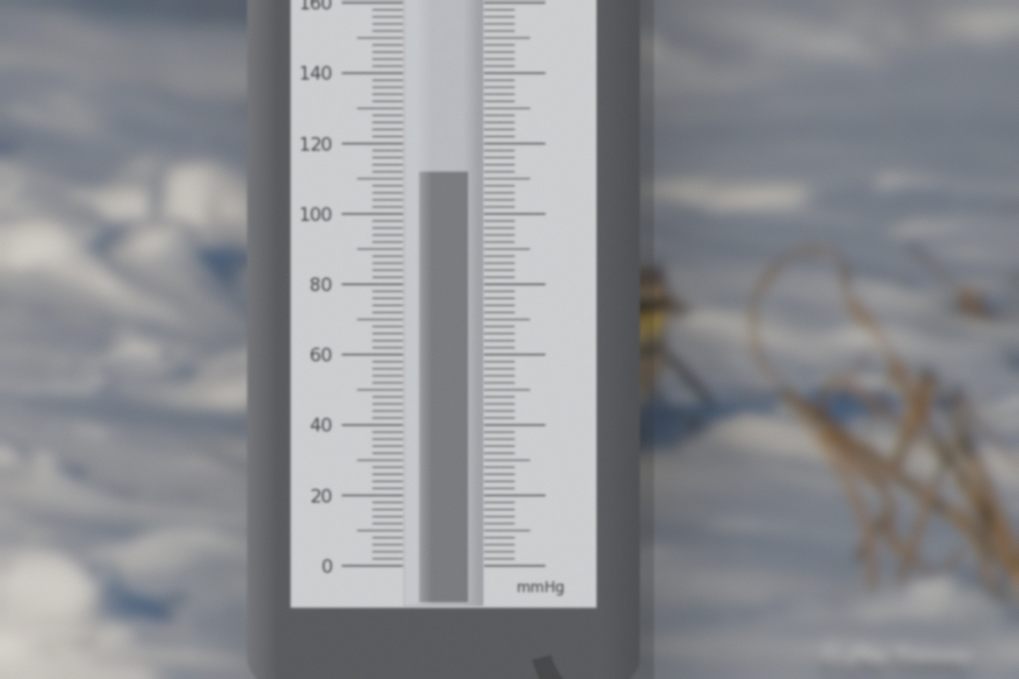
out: 112 mmHg
